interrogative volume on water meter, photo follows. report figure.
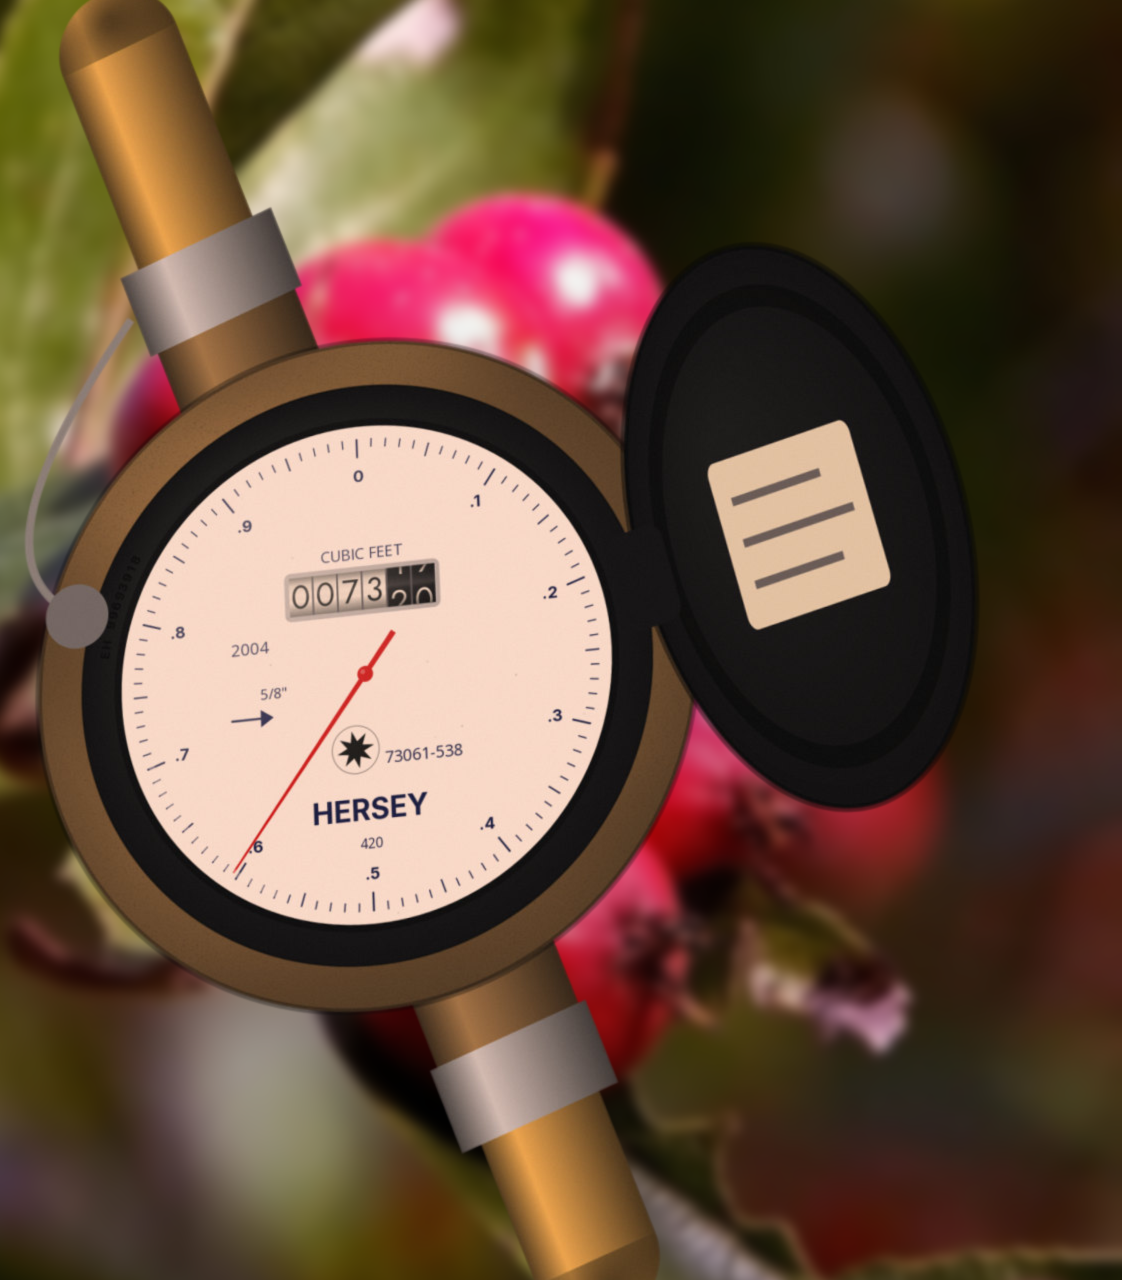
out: 7319.60 ft³
